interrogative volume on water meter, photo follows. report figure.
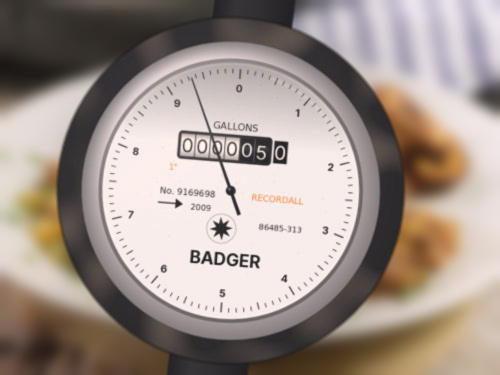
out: 49.3 gal
